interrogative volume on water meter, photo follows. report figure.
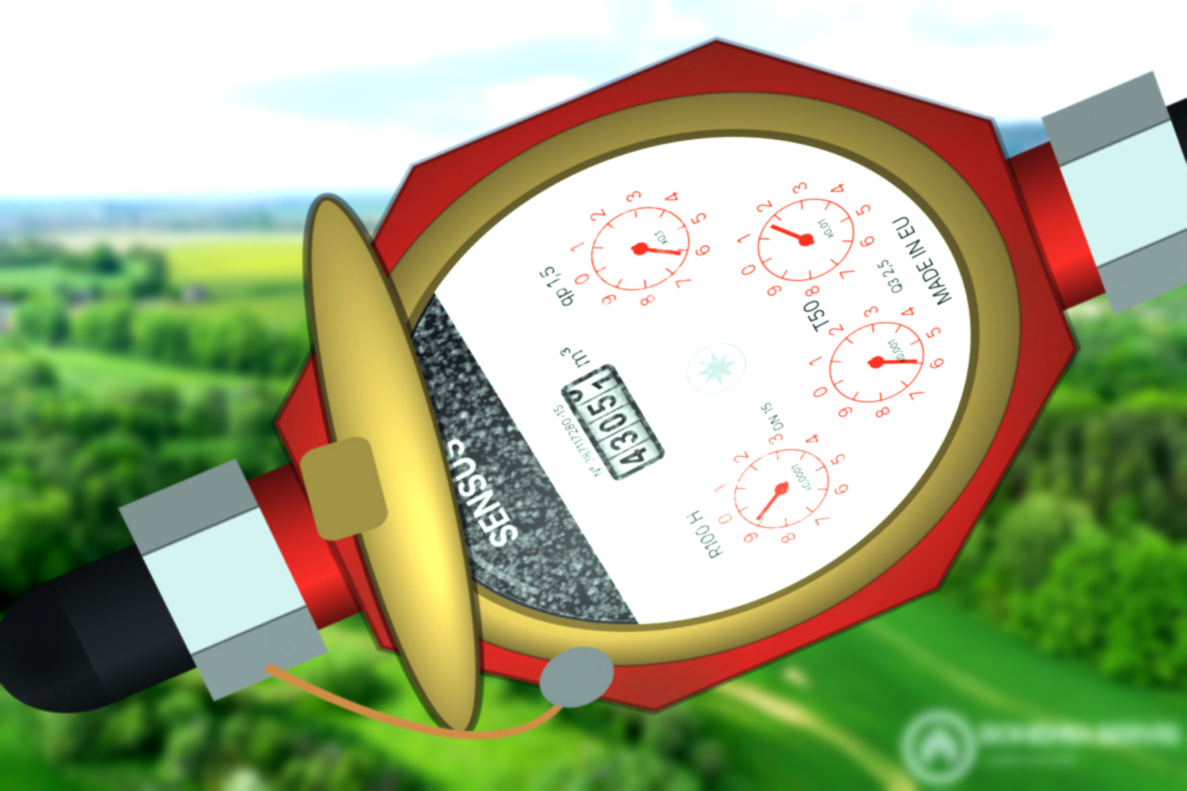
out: 43050.6159 m³
